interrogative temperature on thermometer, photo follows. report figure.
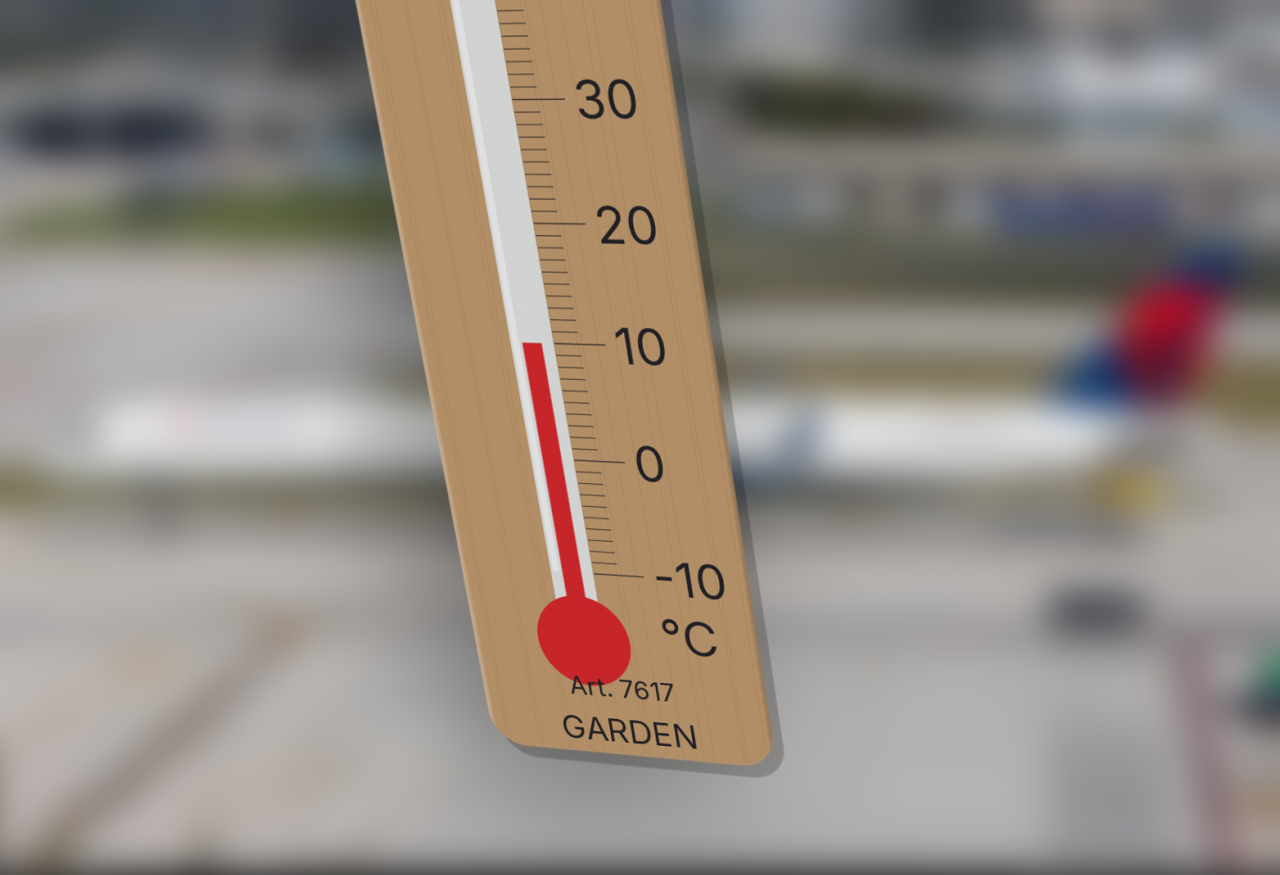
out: 10 °C
